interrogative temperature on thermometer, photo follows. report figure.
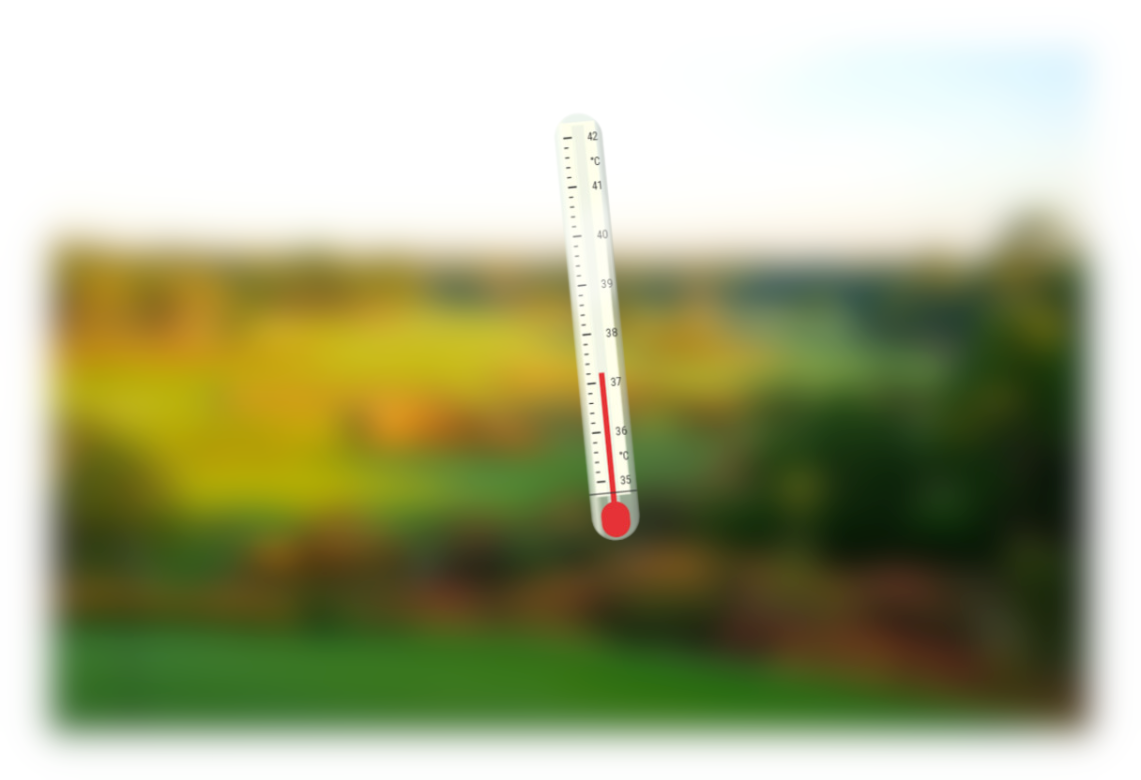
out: 37.2 °C
